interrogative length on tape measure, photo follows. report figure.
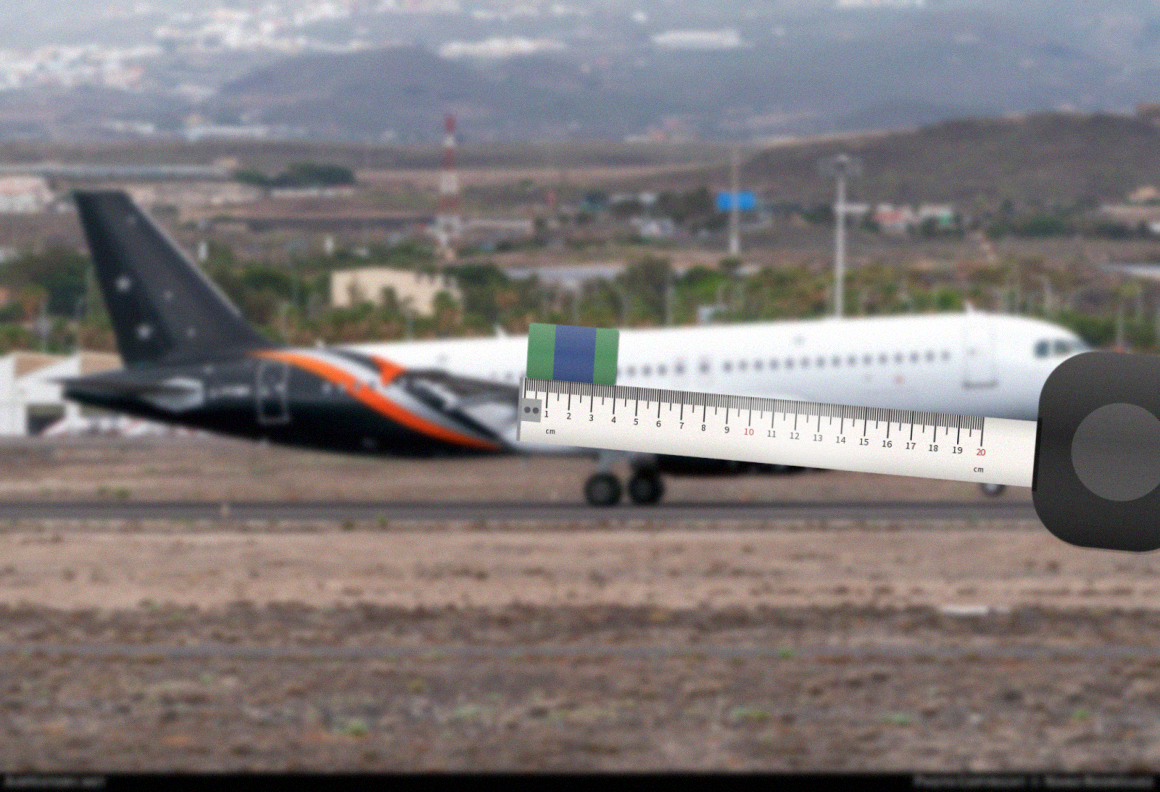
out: 4 cm
